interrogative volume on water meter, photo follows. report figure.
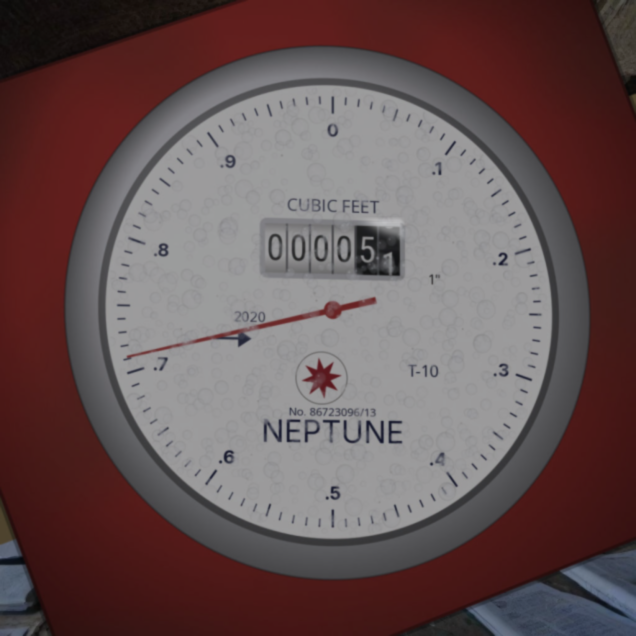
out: 50.71 ft³
